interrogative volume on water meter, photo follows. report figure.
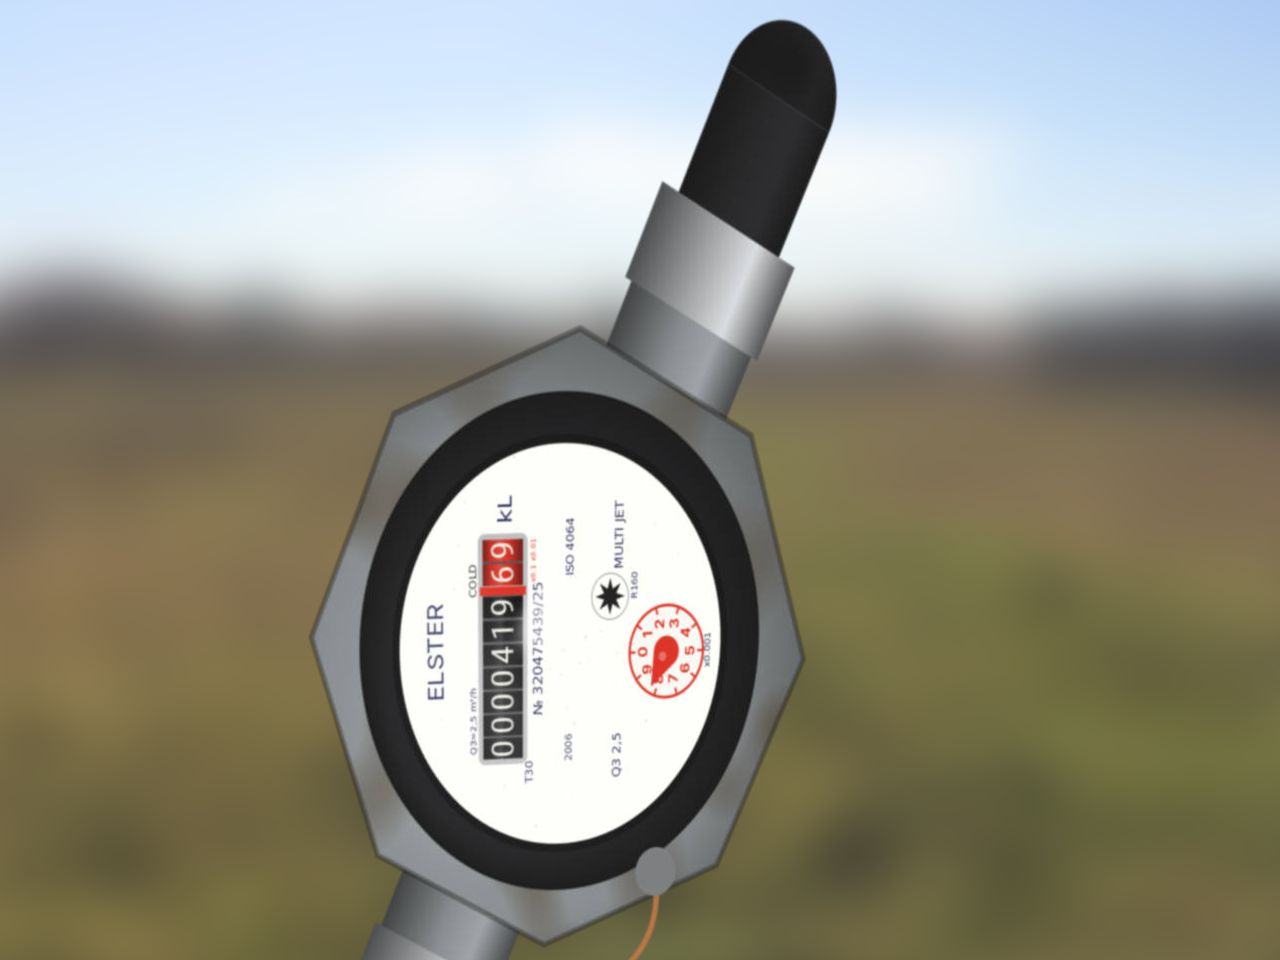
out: 419.698 kL
